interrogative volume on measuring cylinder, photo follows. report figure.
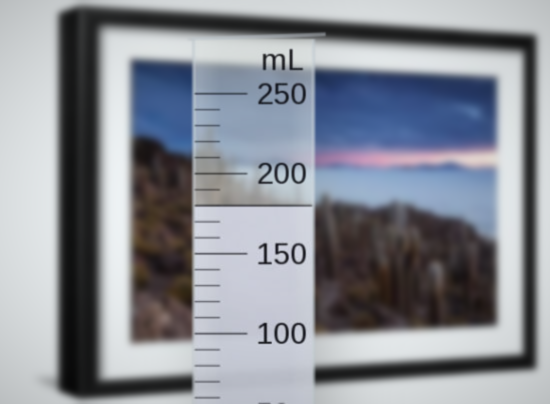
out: 180 mL
